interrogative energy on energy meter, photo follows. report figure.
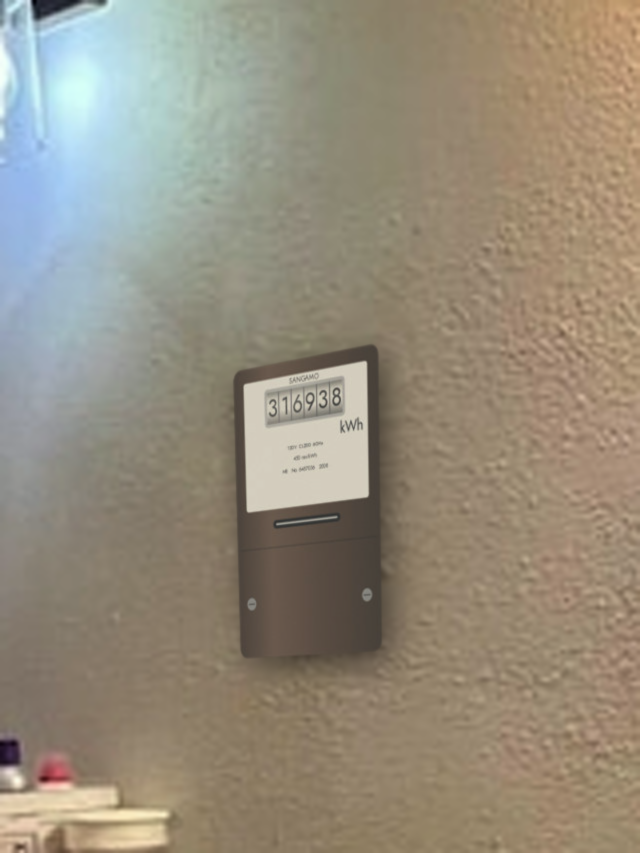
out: 316938 kWh
